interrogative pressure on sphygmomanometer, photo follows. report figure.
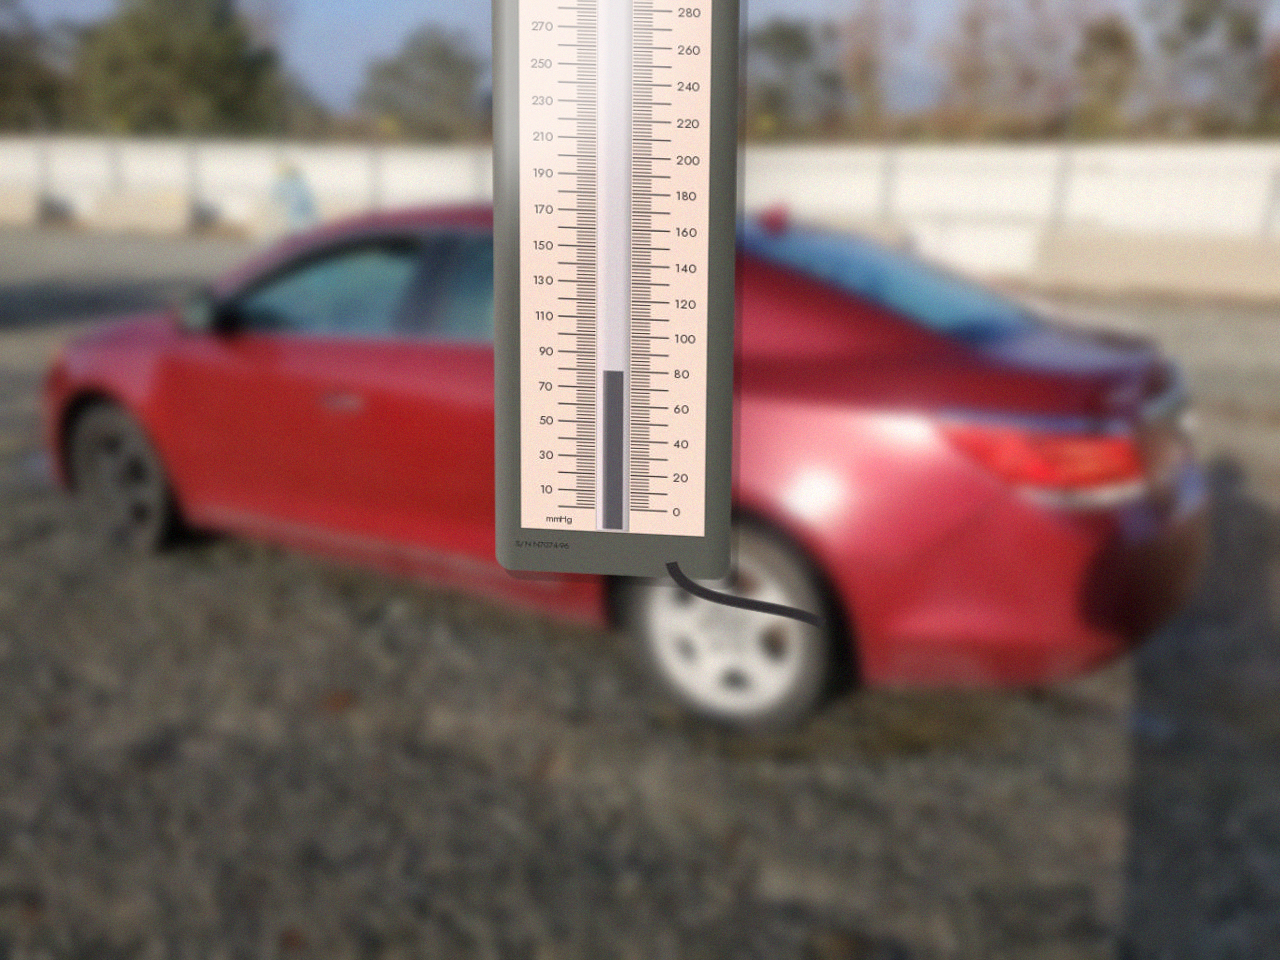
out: 80 mmHg
